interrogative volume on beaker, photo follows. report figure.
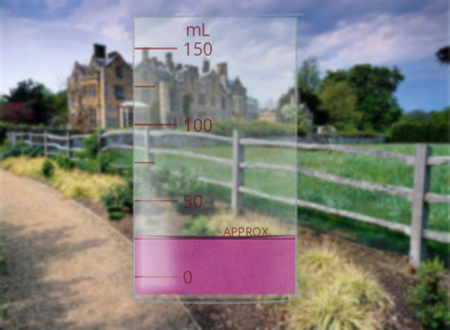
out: 25 mL
